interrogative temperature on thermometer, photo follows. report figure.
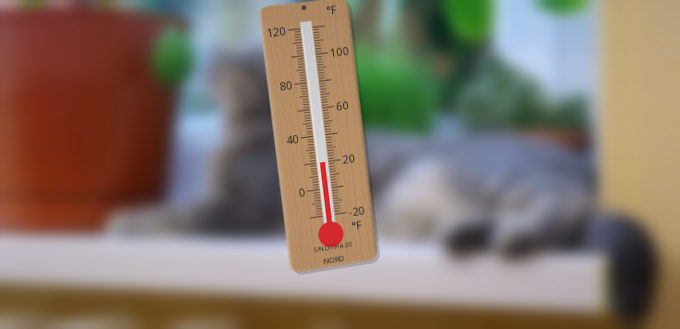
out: 20 °F
